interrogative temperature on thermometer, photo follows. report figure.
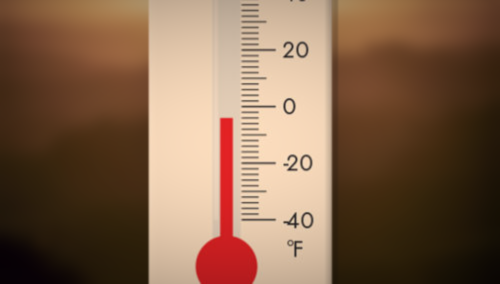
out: -4 °F
